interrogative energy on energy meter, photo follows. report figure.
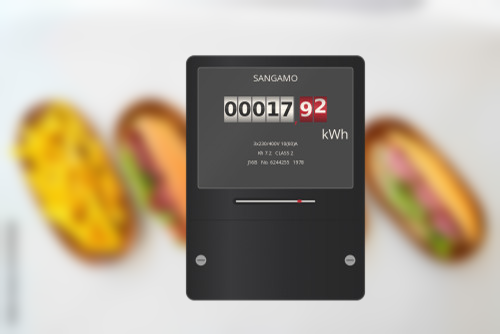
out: 17.92 kWh
